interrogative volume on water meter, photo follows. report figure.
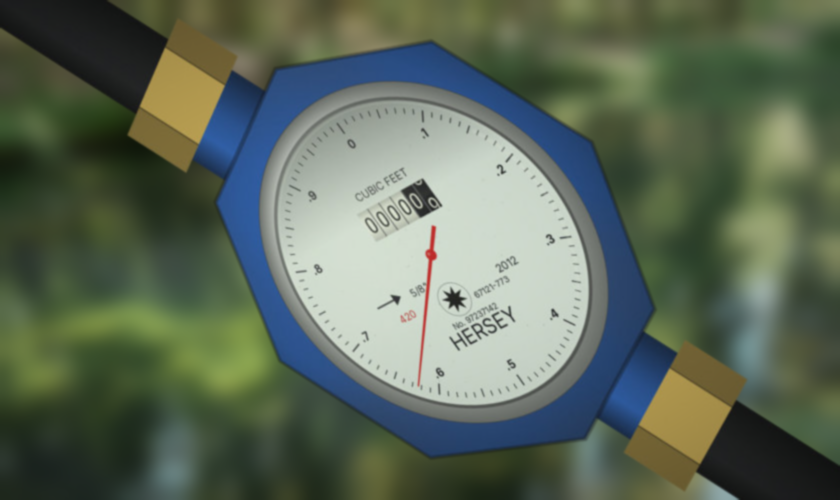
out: 8.62 ft³
